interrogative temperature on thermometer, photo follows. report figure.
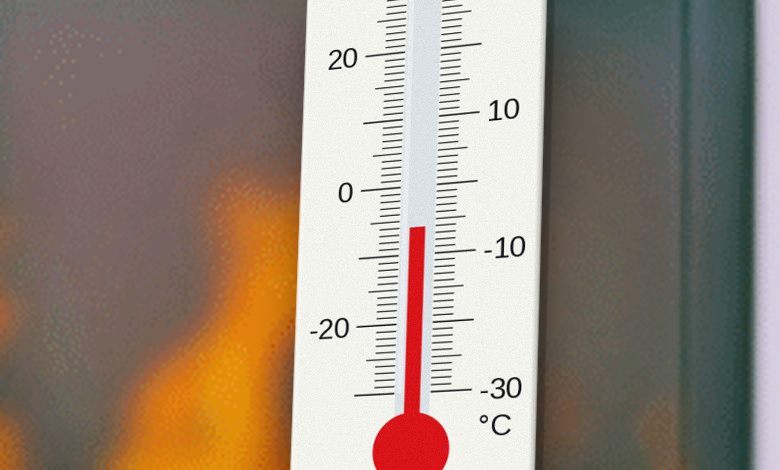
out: -6 °C
